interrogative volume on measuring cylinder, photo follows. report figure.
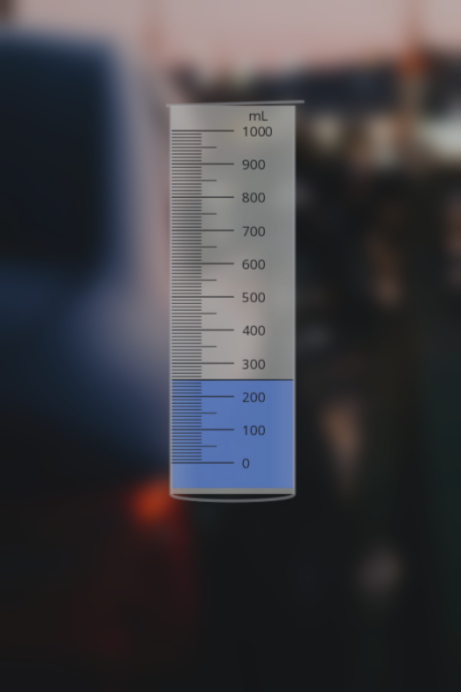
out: 250 mL
